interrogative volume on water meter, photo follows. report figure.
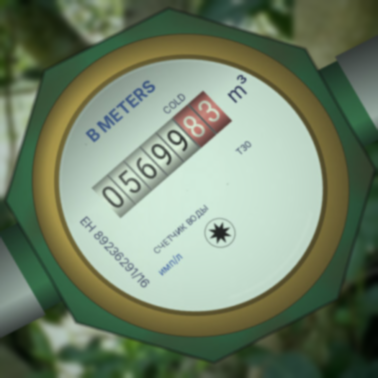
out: 5699.83 m³
